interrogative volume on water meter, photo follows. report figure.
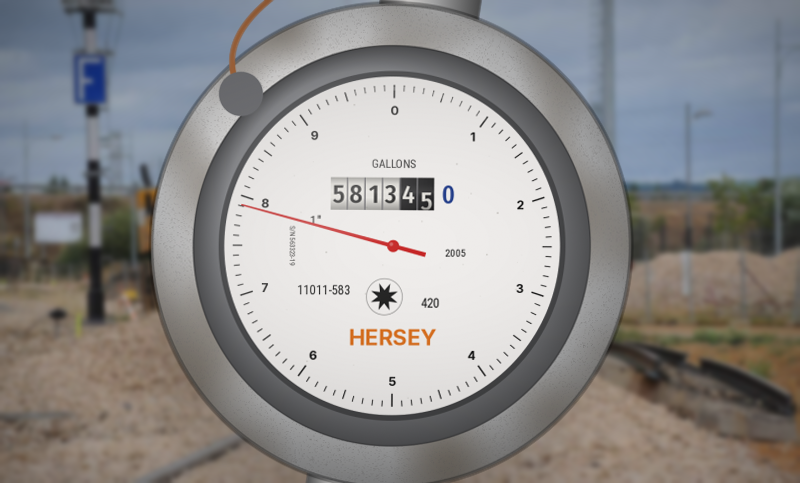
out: 5813447.9 gal
